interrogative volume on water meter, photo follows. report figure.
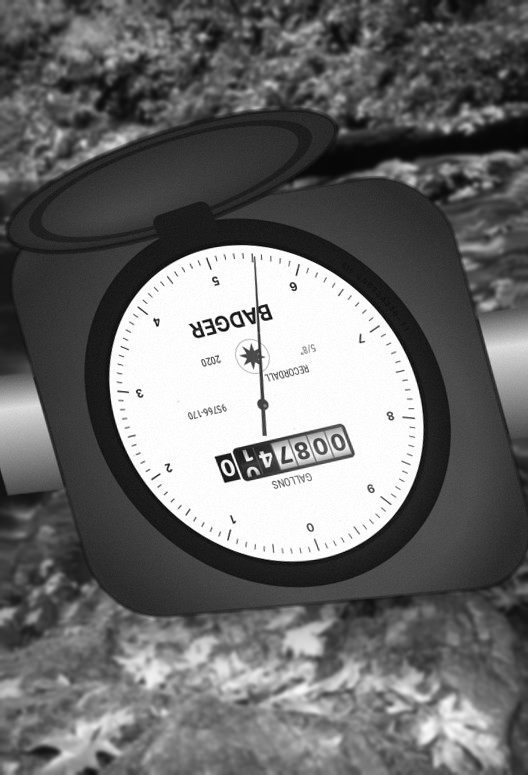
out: 87405.5 gal
